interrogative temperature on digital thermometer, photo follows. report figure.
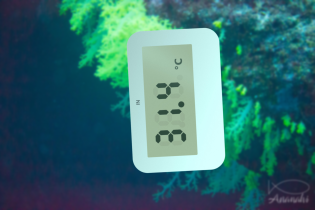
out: 31.4 °C
